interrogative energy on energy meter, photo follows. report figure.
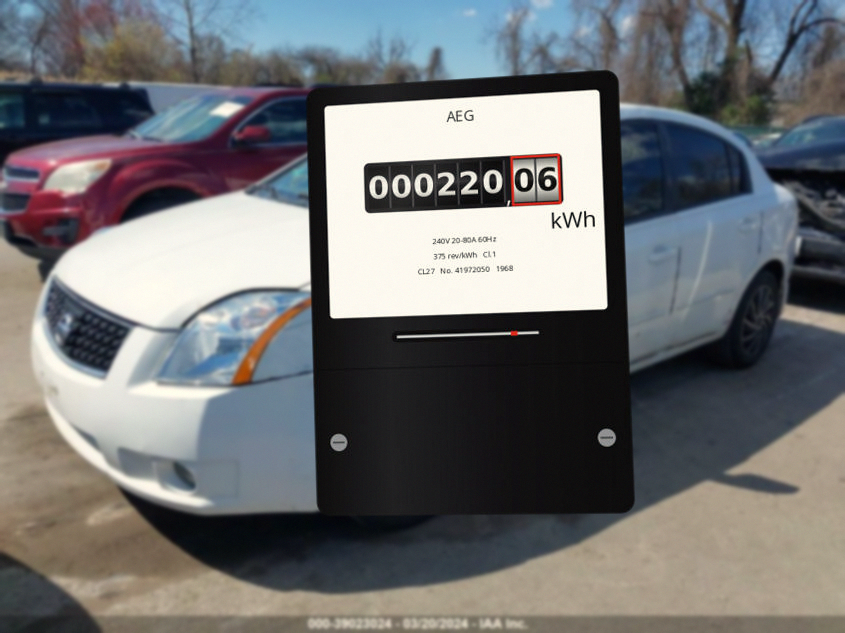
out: 220.06 kWh
